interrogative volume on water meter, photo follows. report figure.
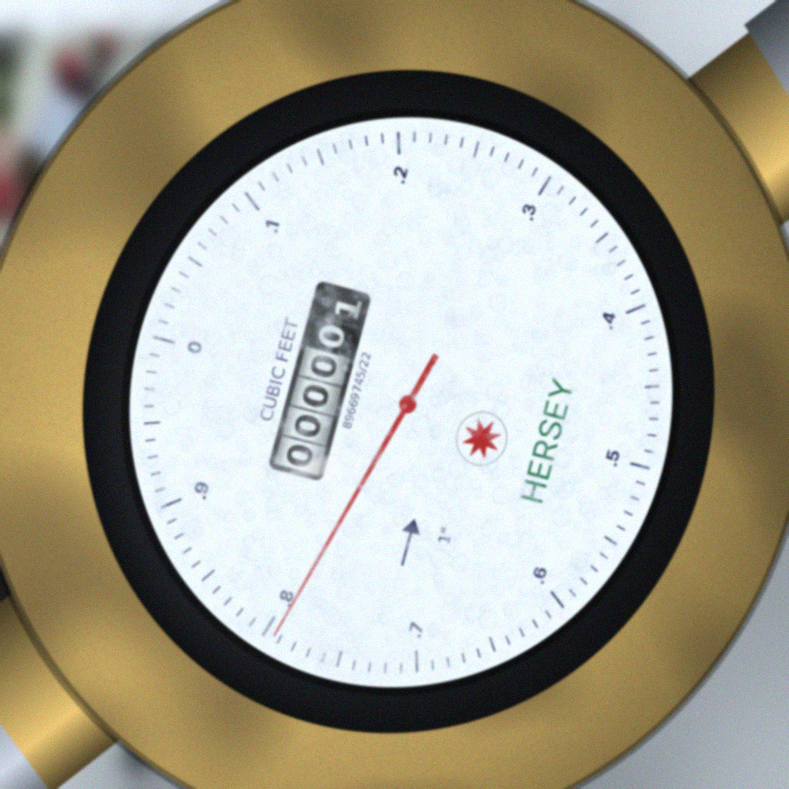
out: 0.79 ft³
